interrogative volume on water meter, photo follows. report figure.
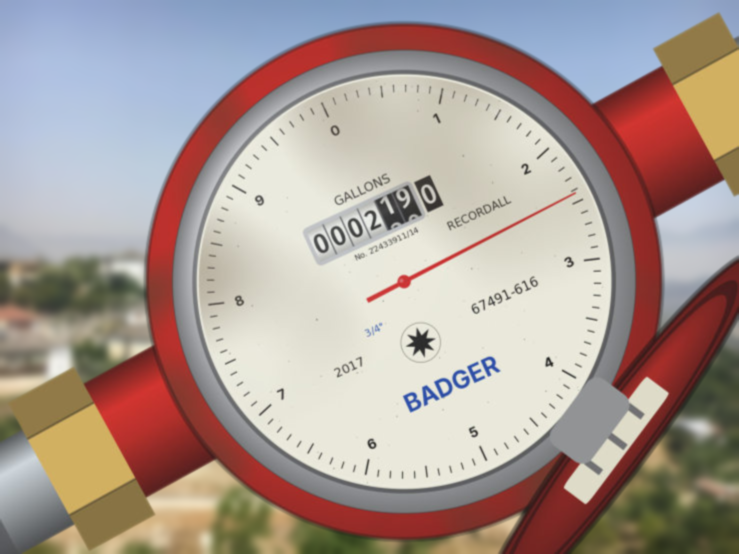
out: 2192.4 gal
